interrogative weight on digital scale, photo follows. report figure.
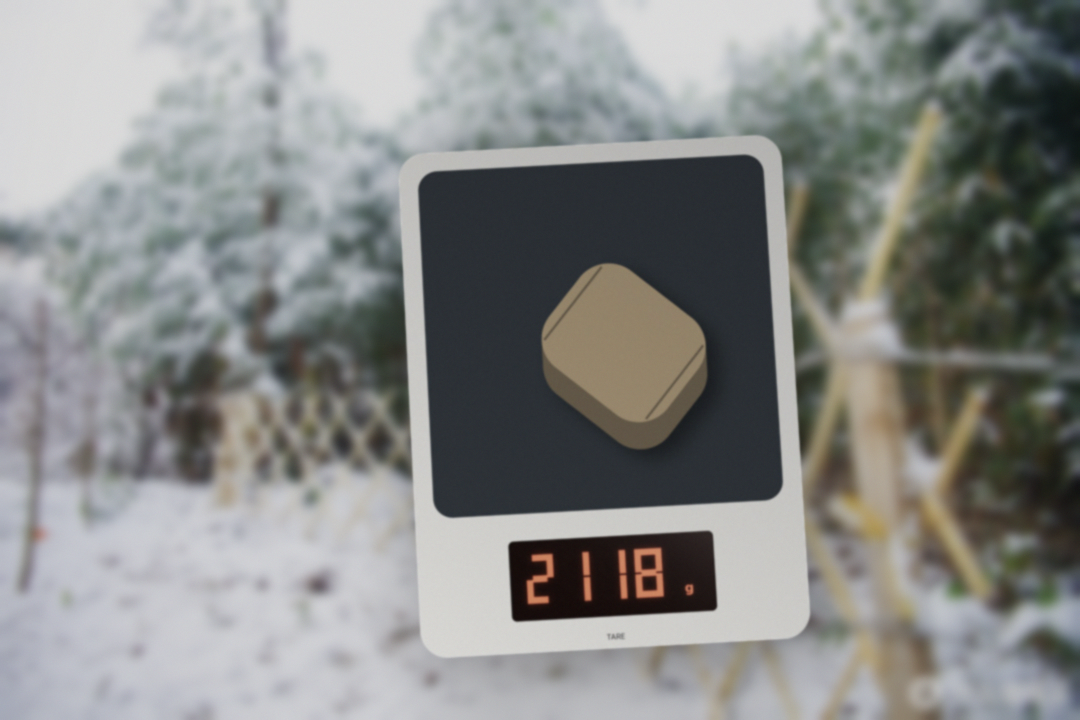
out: 2118 g
